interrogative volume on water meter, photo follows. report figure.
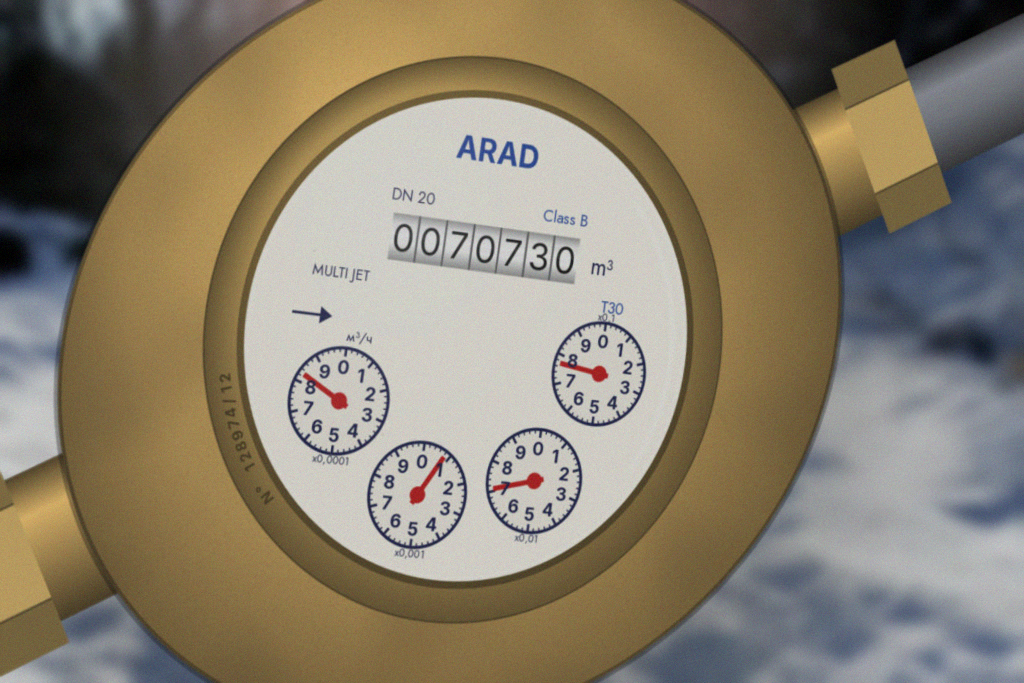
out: 70730.7708 m³
